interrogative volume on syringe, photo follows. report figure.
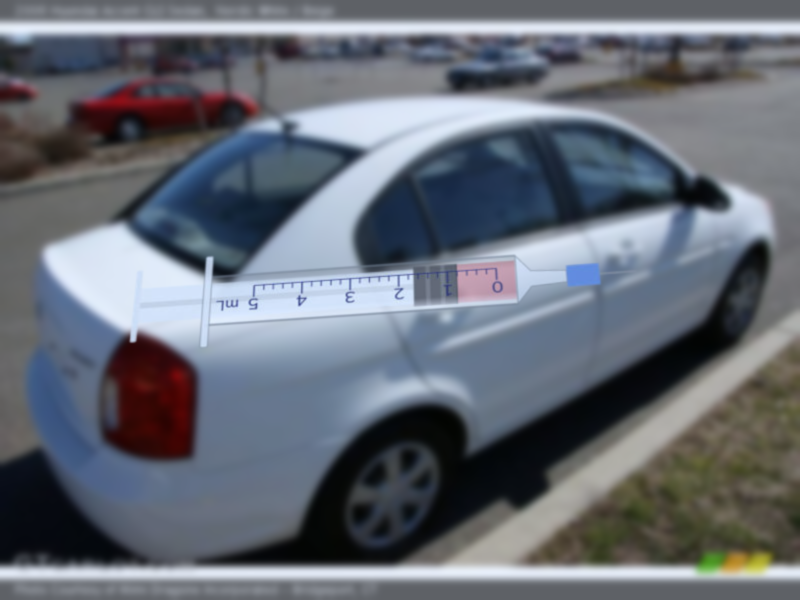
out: 0.8 mL
